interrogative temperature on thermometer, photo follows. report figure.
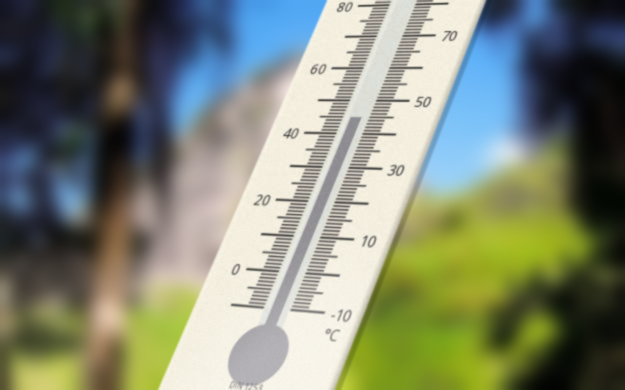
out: 45 °C
